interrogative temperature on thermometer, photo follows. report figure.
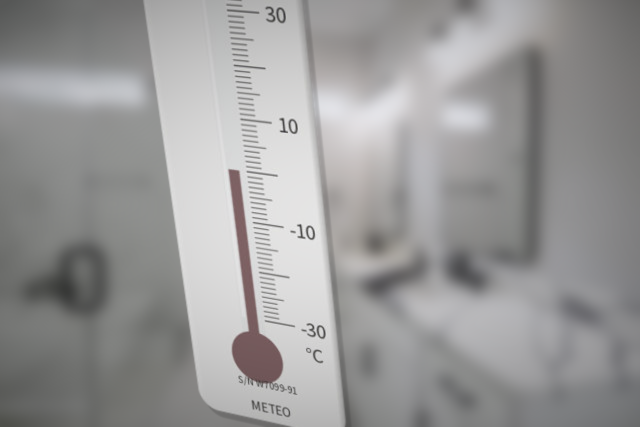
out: 0 °C
